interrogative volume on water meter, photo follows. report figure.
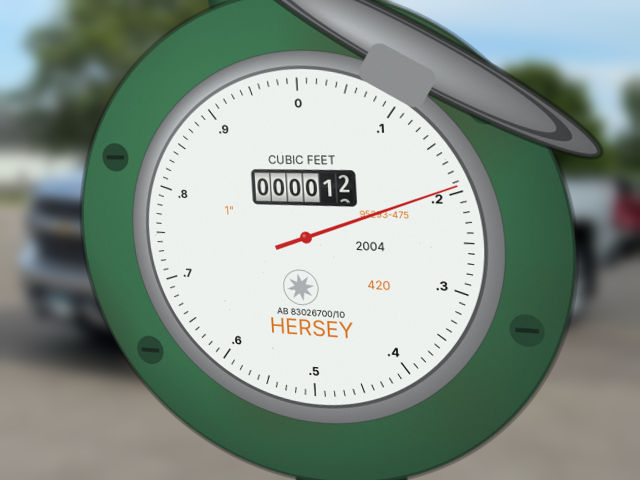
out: 12.19 ft³
